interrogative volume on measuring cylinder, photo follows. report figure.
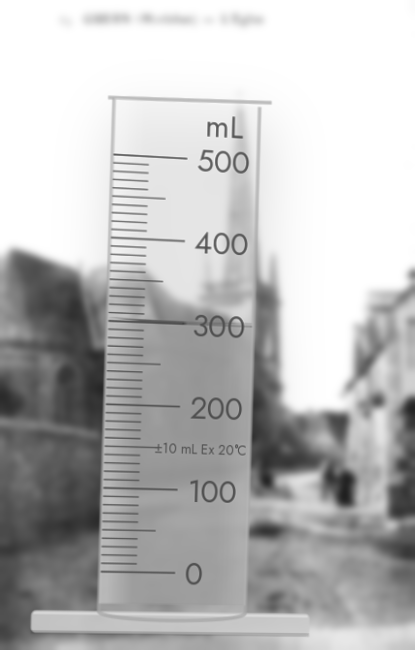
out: 300 mL
